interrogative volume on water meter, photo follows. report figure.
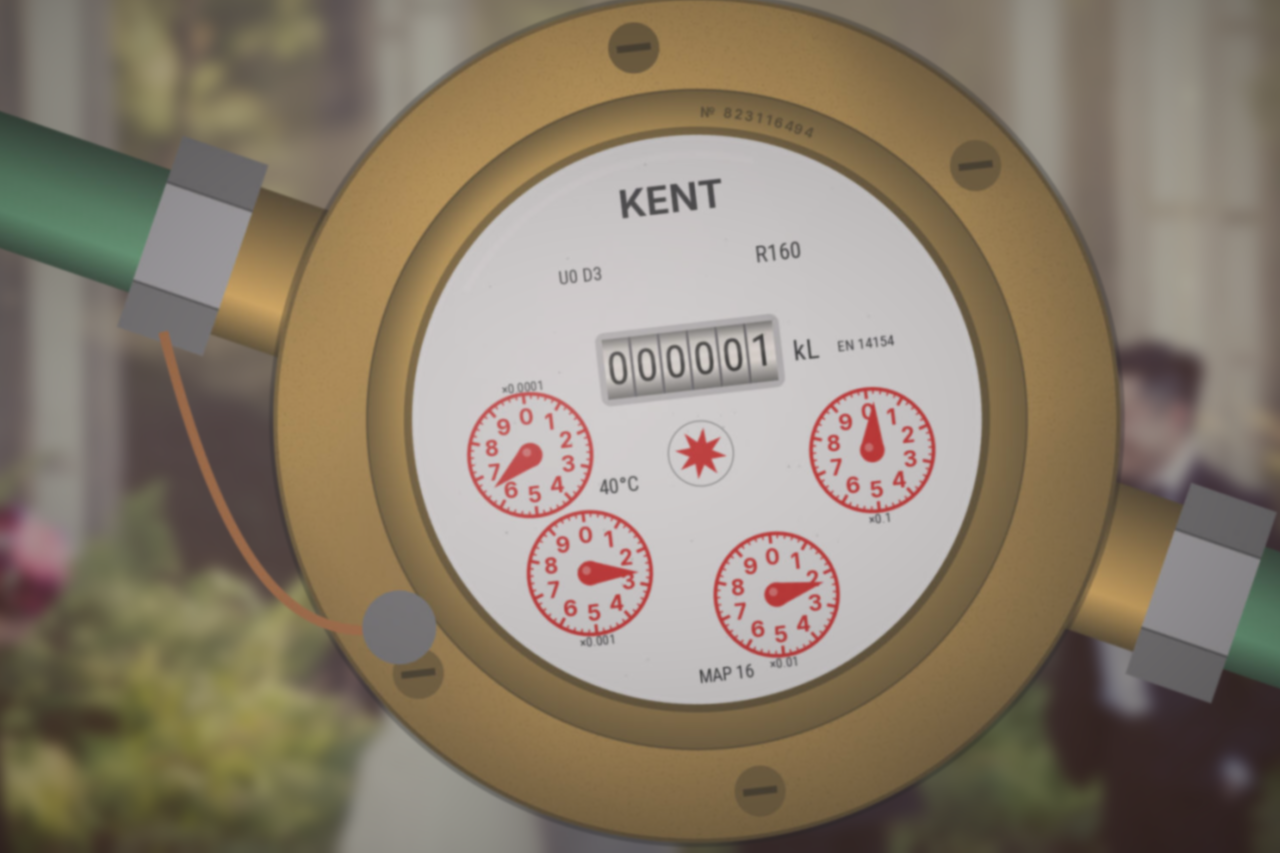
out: 1.0226 kL
